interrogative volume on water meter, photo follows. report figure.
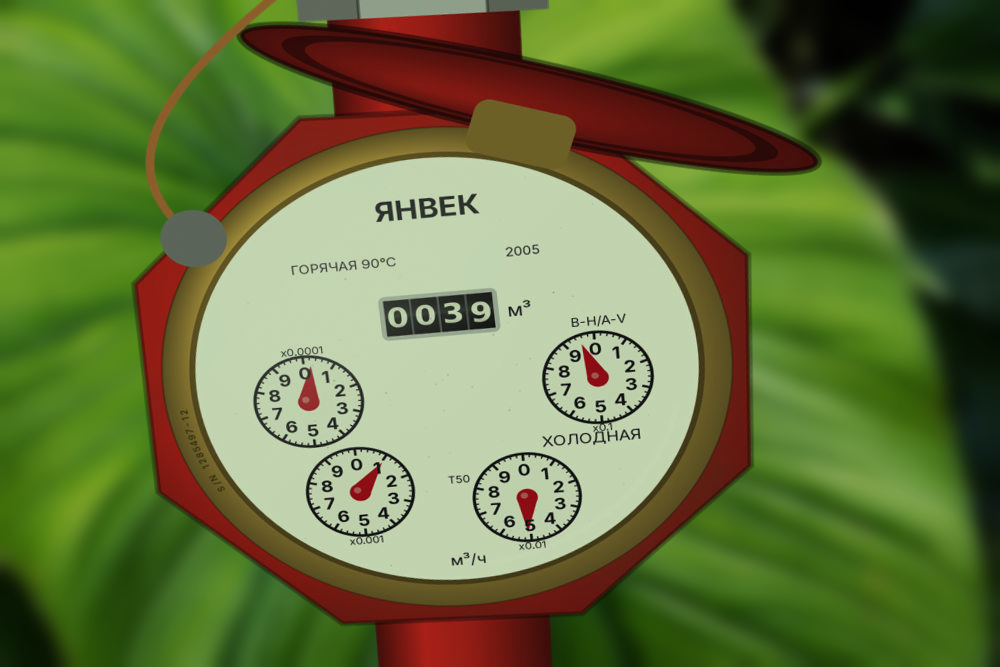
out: 38.9510 m³
